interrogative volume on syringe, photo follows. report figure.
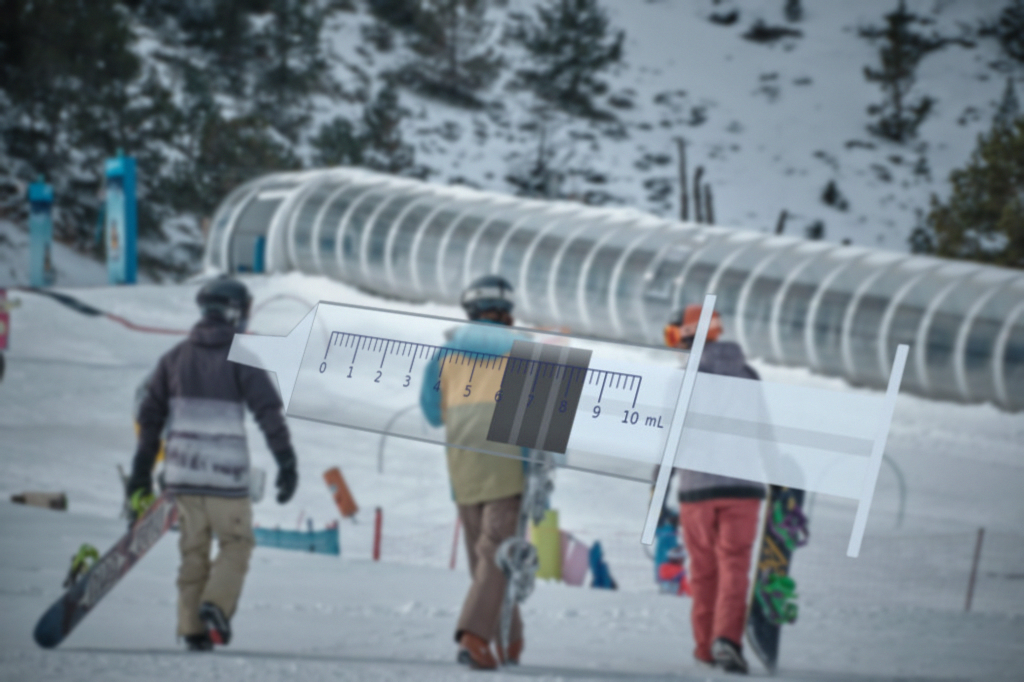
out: 6 mL
